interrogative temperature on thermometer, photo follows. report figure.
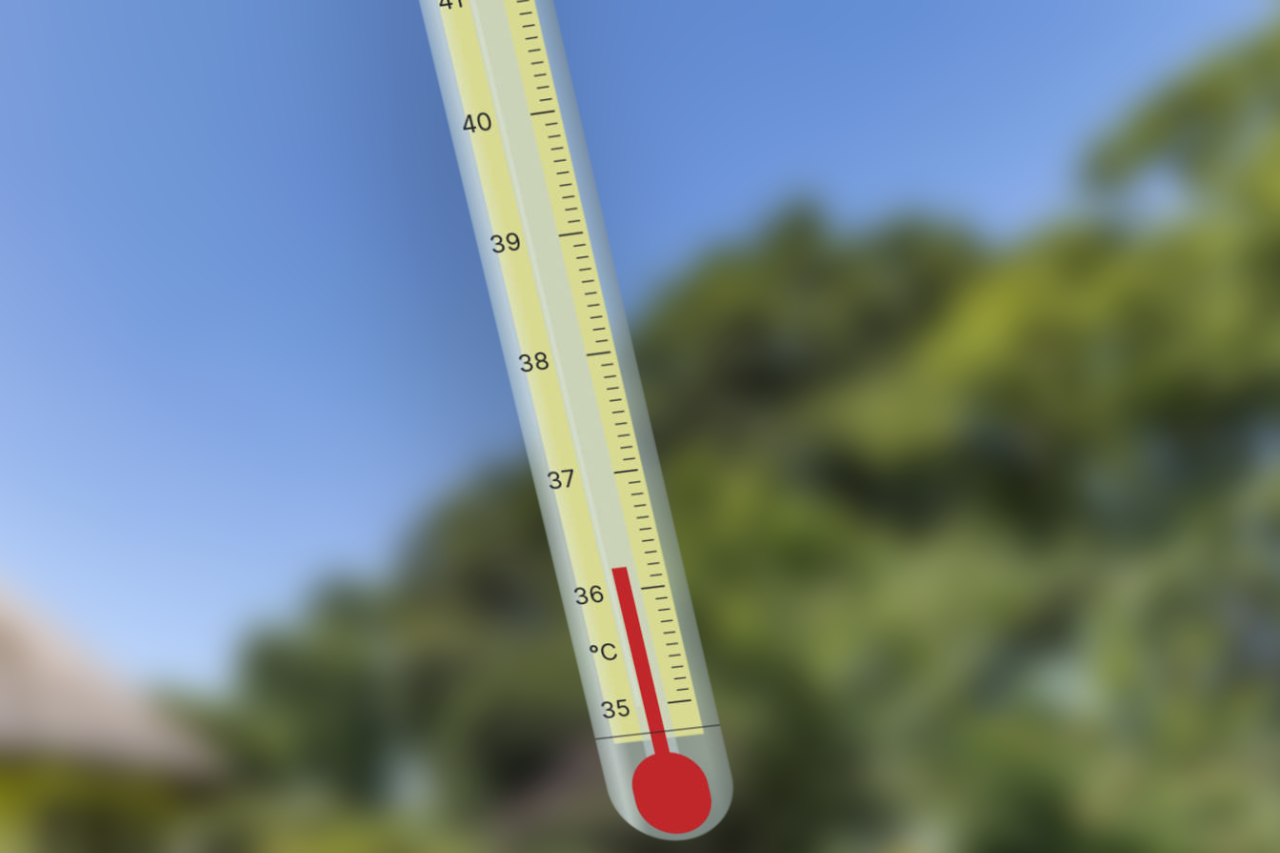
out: 36.2 °C
